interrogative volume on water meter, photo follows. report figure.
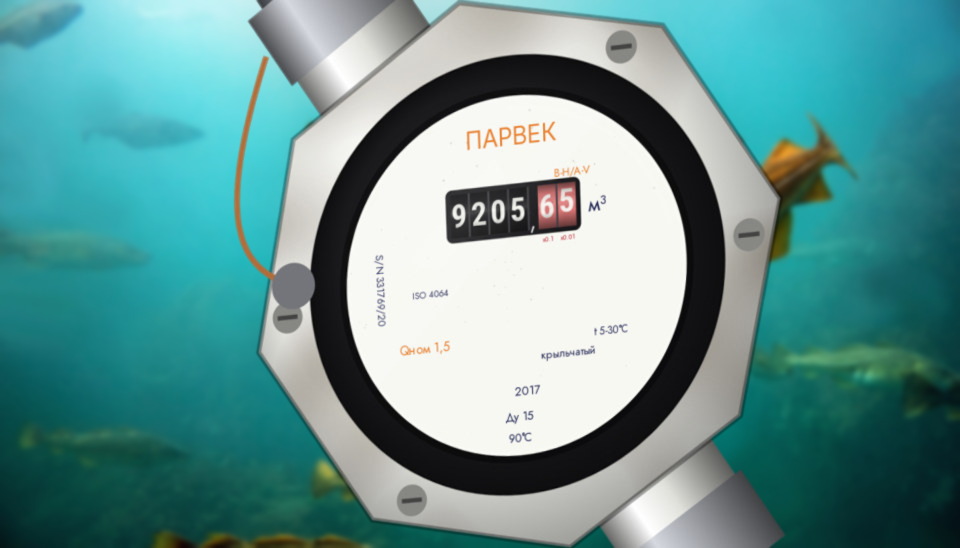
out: 9205.65 m³
